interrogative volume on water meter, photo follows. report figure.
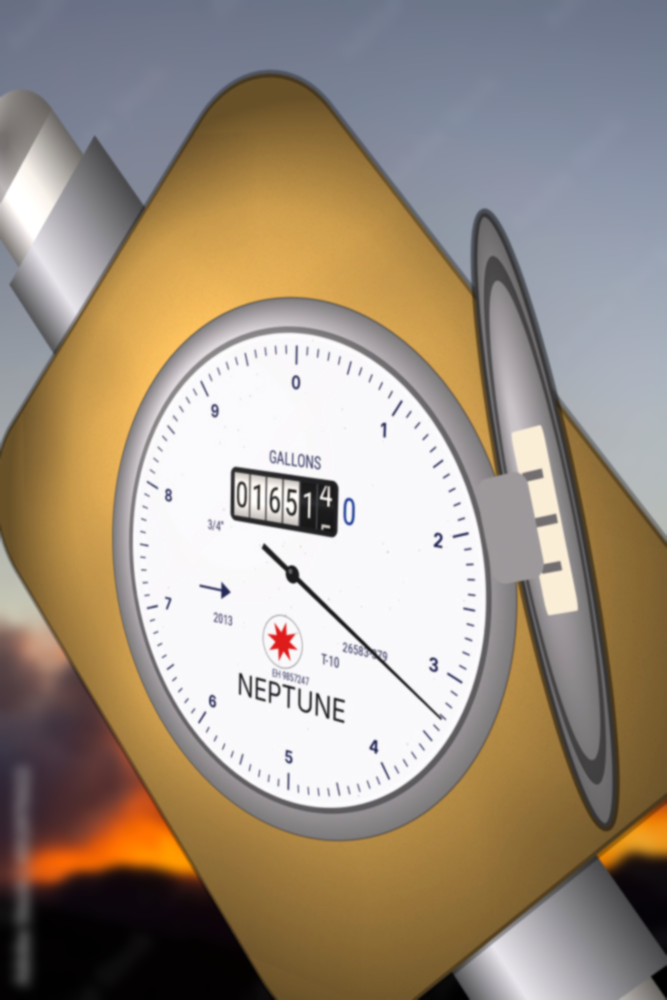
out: 165143.3 gal
